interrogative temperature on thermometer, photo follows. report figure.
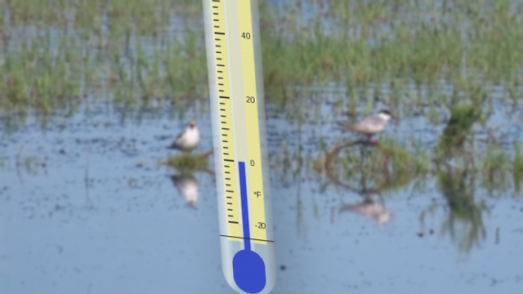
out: 0 °F
